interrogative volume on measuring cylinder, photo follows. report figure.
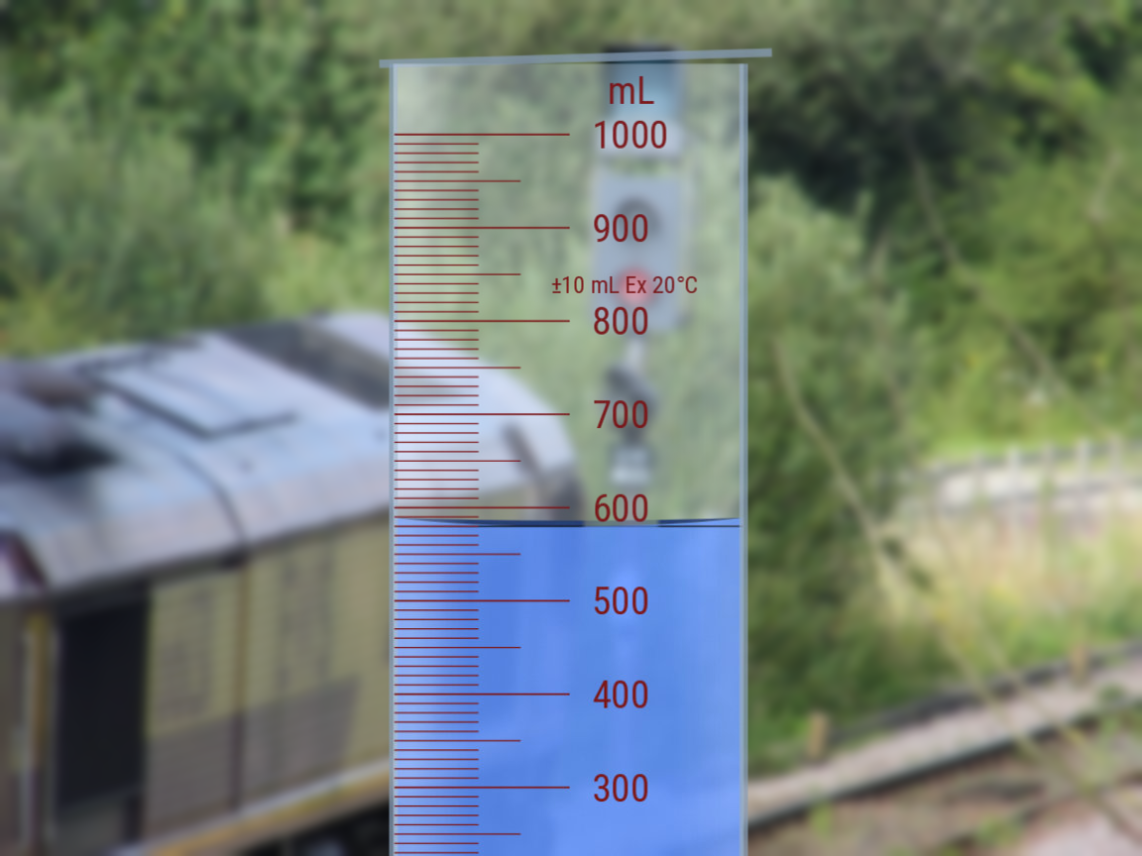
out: 580 mL
